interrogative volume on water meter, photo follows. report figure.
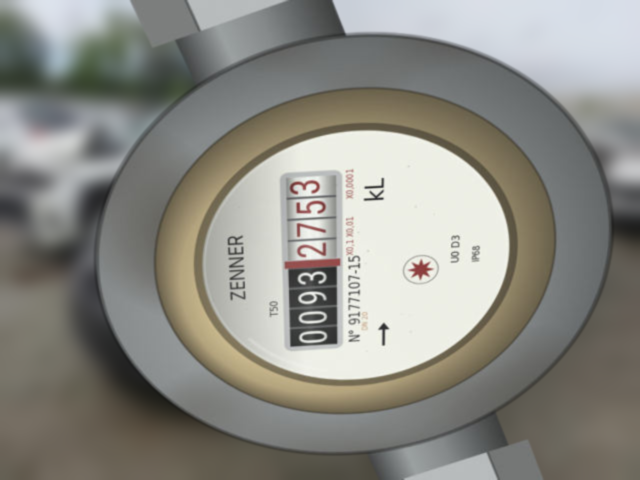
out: 93.2753 kL
